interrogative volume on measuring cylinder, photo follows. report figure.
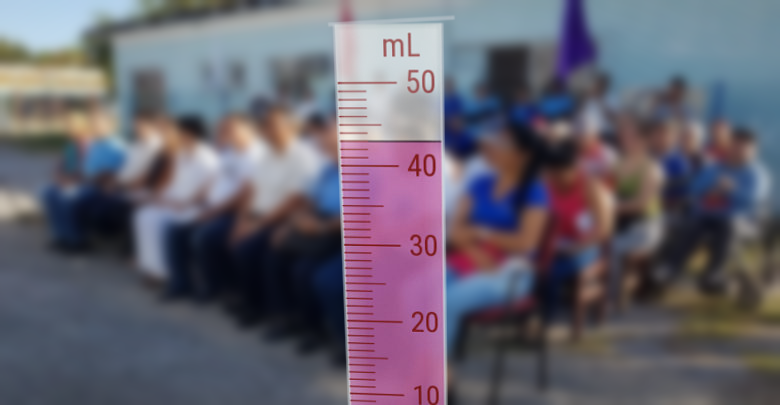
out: 43 mL
